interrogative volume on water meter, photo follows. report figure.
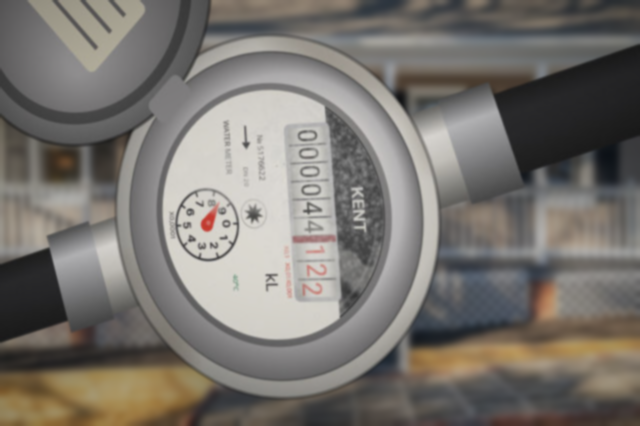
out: 44.1218 kL
